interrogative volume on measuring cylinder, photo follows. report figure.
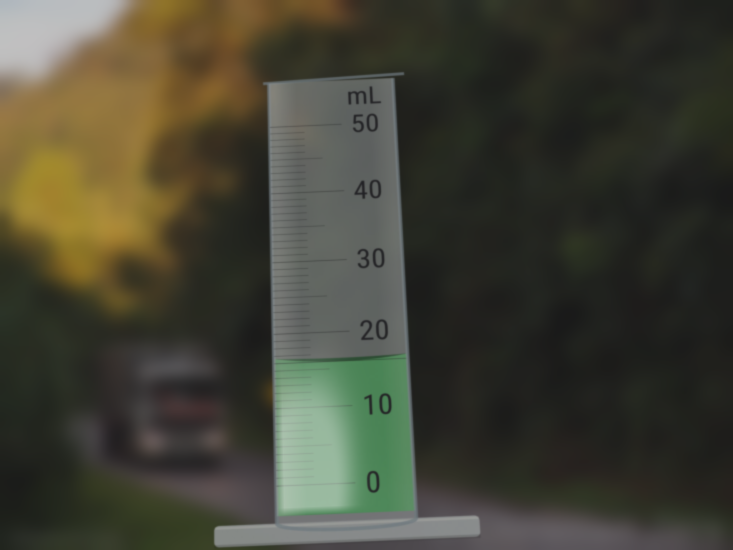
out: 16 mL
